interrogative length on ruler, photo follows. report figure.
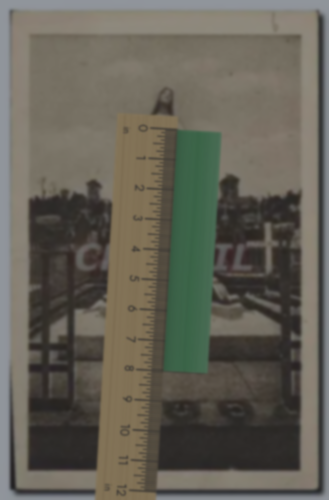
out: 8 in
